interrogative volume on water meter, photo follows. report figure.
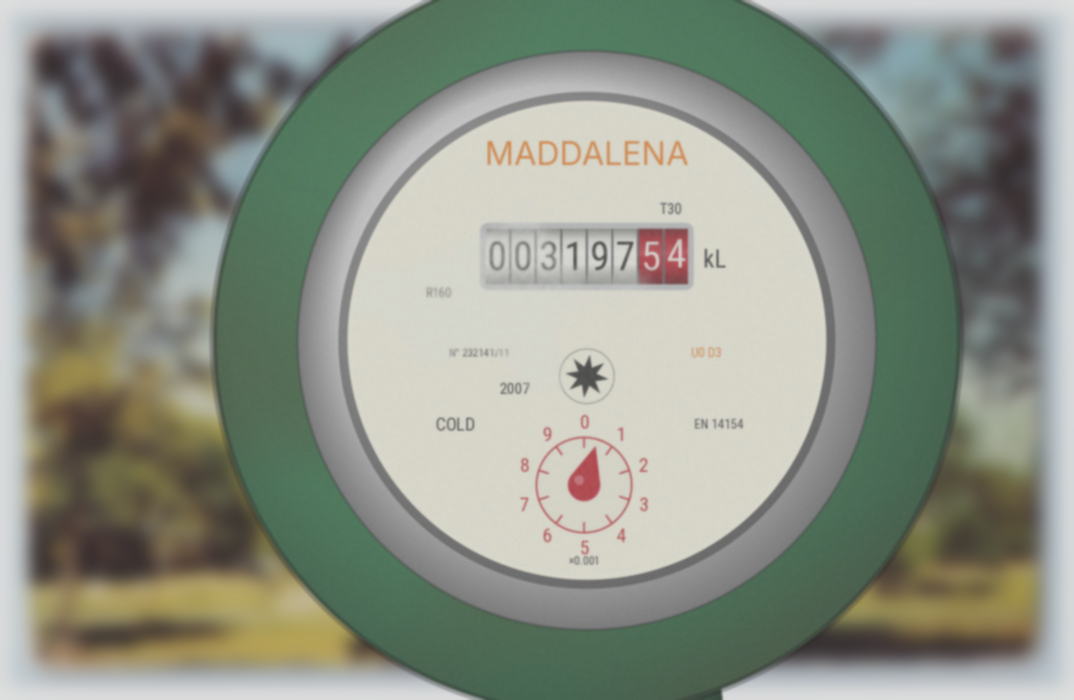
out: 3197.540 kL
